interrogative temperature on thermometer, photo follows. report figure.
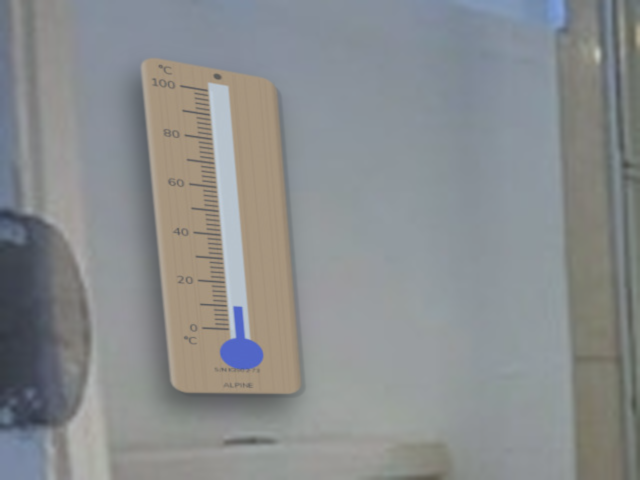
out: 10 °C
